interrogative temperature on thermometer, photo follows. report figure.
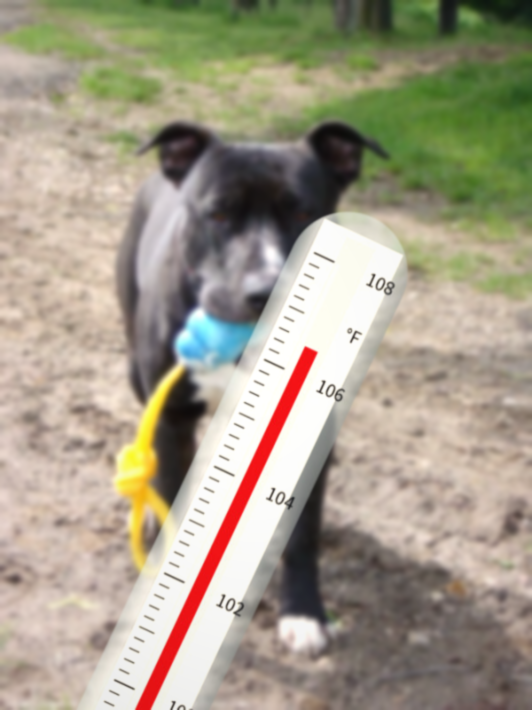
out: 106.5 °F
